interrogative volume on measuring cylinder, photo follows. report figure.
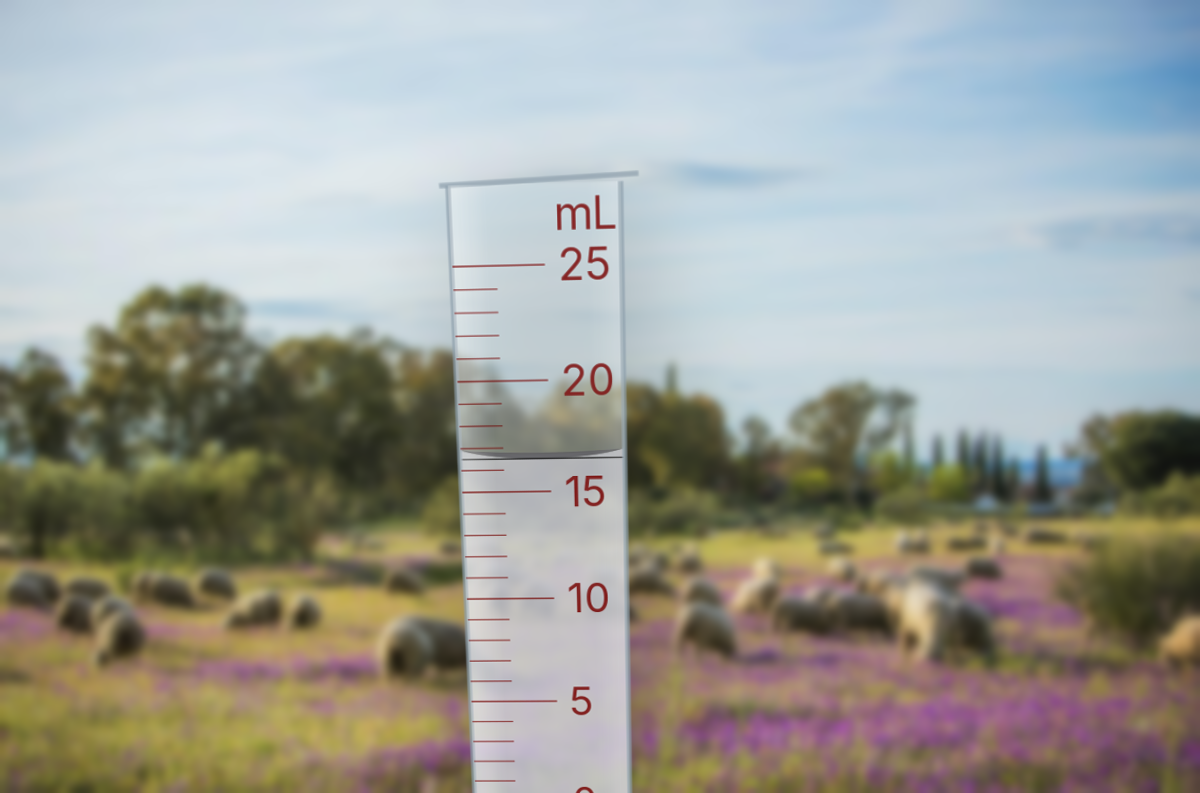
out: 16.5 mL
